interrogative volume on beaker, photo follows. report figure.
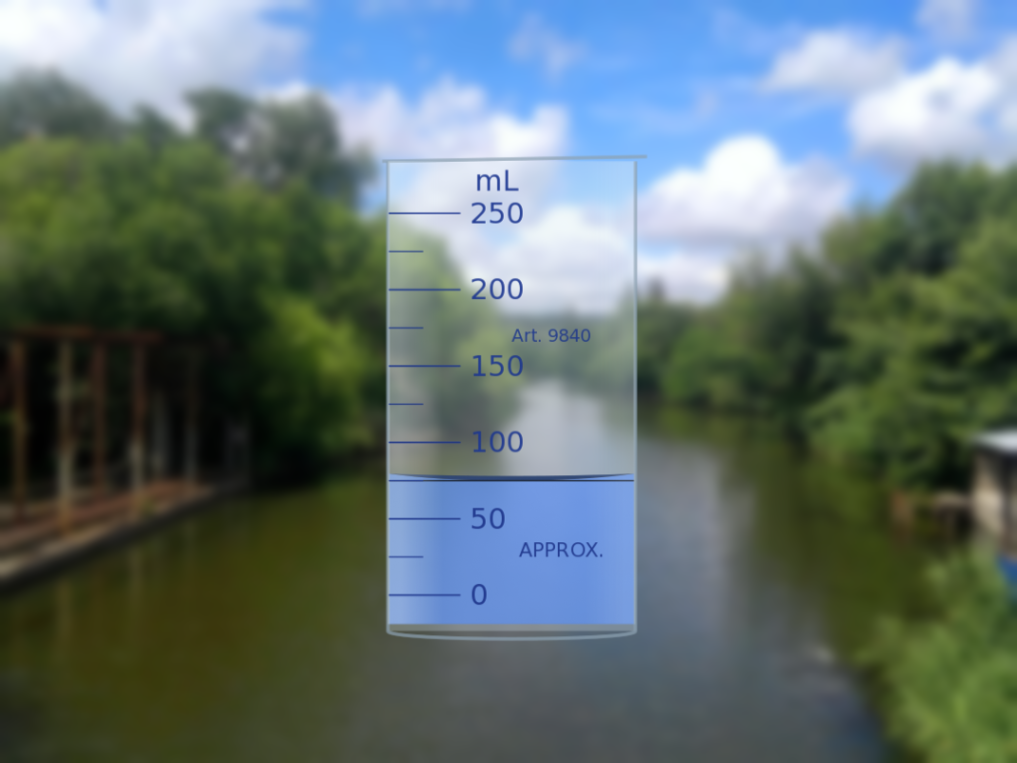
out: 75 mL
